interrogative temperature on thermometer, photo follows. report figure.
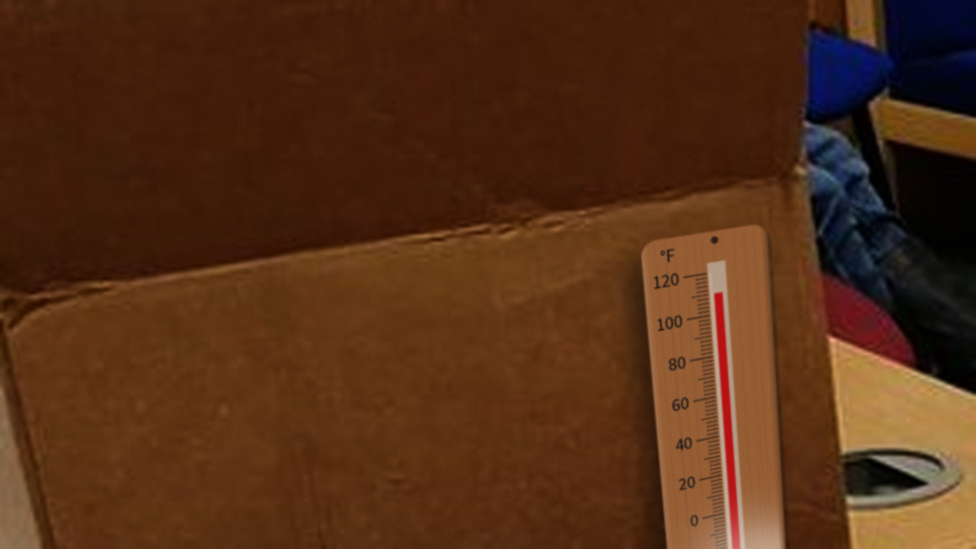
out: 110 °F
